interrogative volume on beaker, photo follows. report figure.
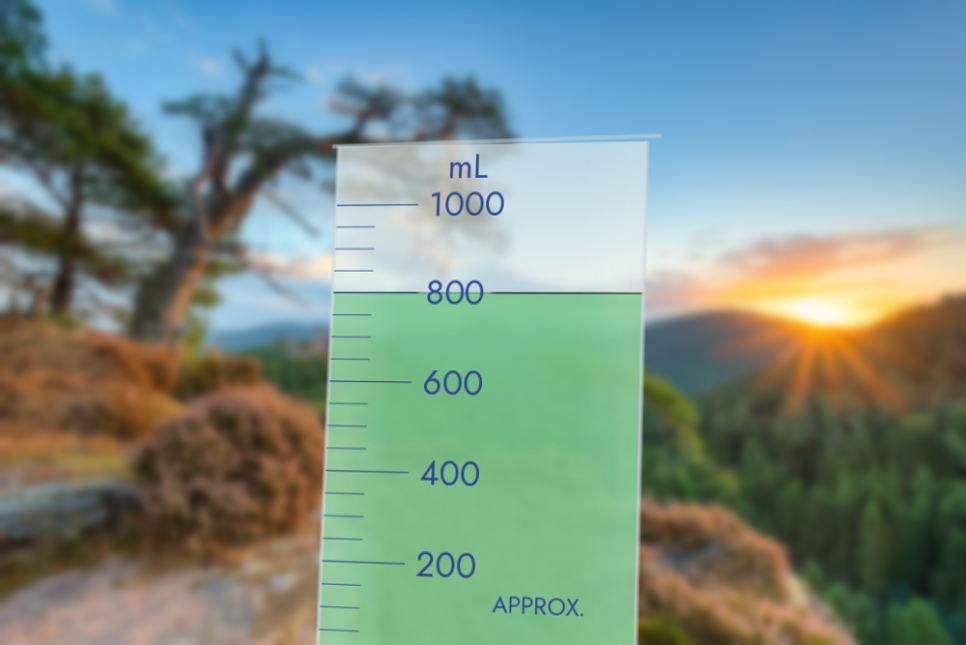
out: 800 mL
